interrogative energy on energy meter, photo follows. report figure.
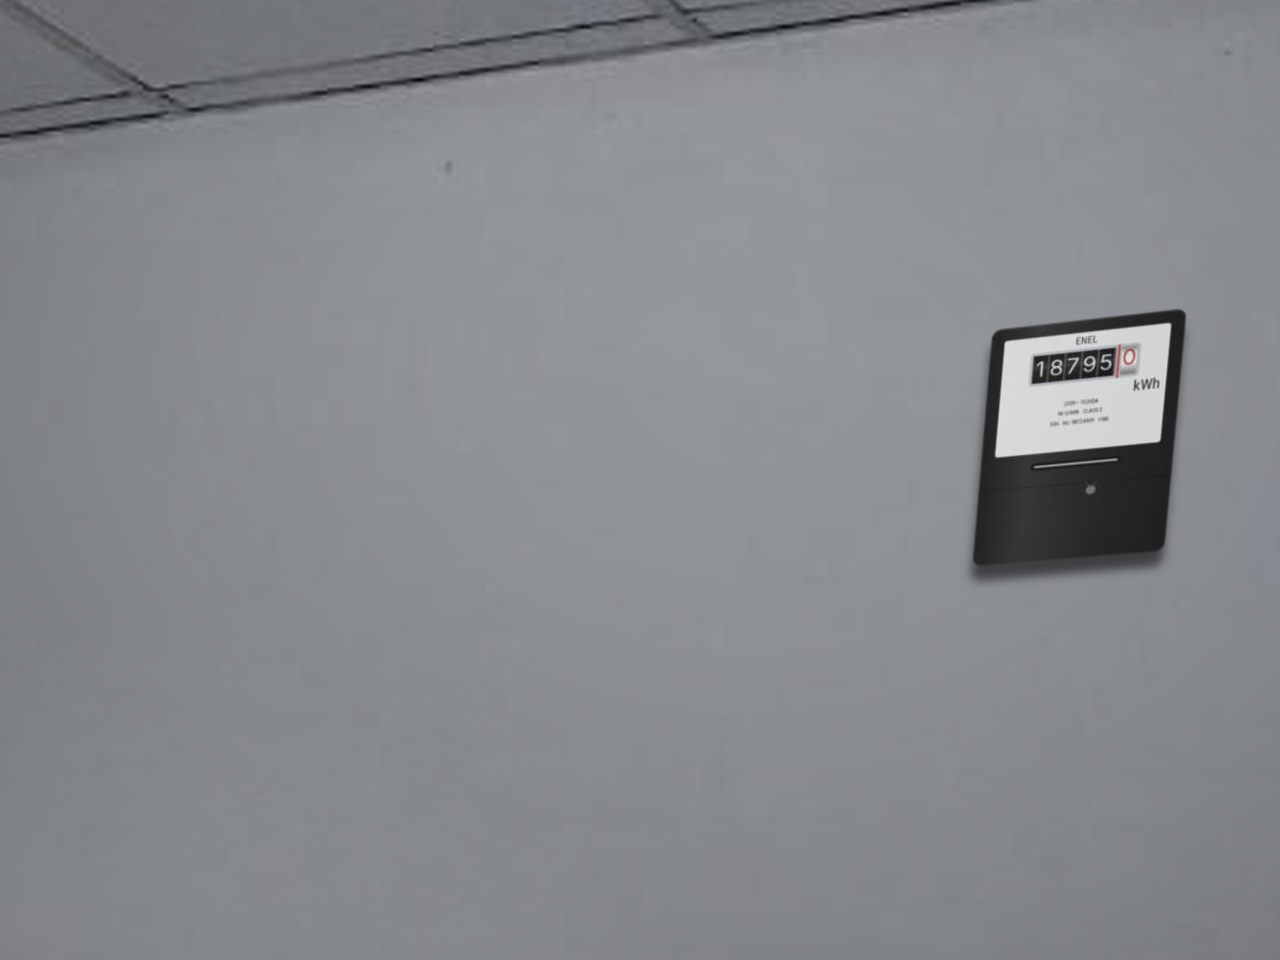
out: 18795.0 kWh
